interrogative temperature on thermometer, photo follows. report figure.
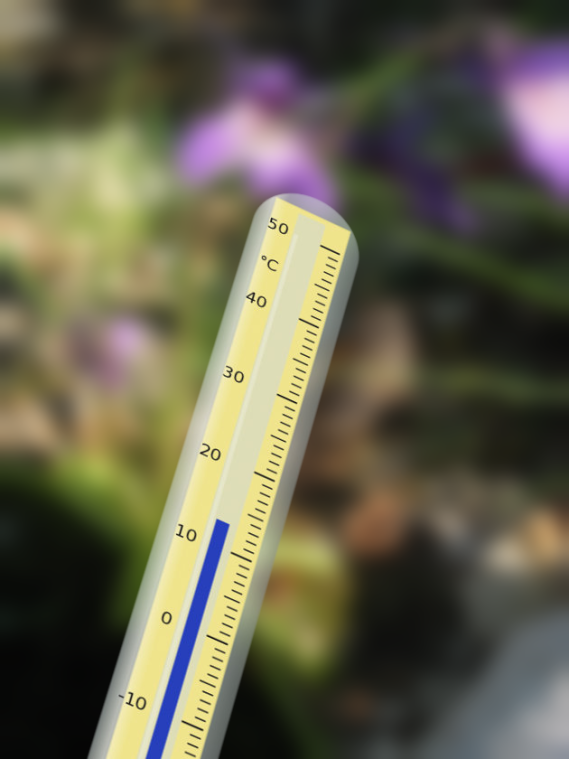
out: 13 °C
